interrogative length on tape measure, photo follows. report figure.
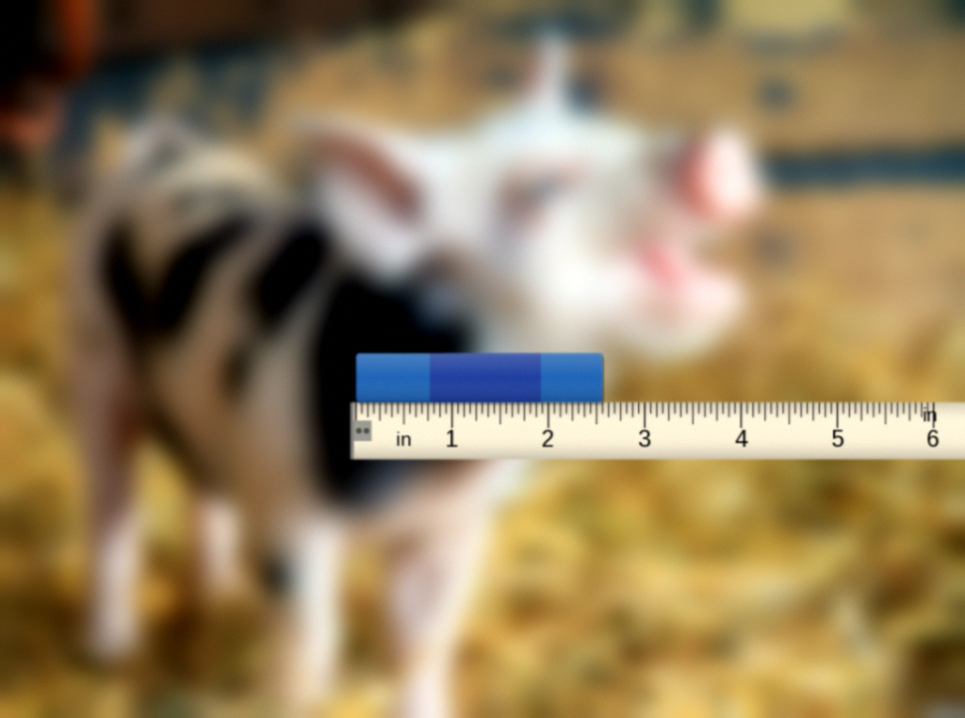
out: 2.5625 in
